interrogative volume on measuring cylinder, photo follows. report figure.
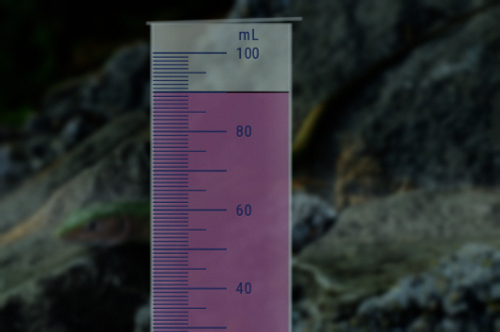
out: 90 mL
